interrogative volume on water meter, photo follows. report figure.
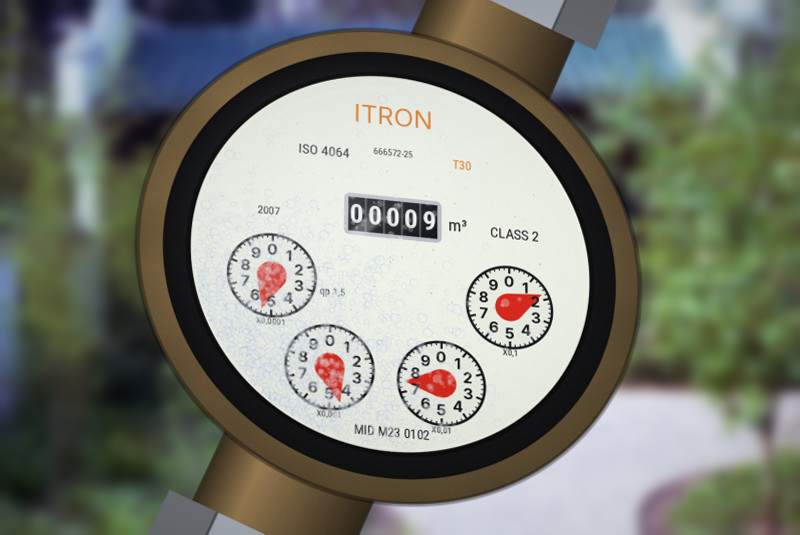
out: 9.1745 m³
